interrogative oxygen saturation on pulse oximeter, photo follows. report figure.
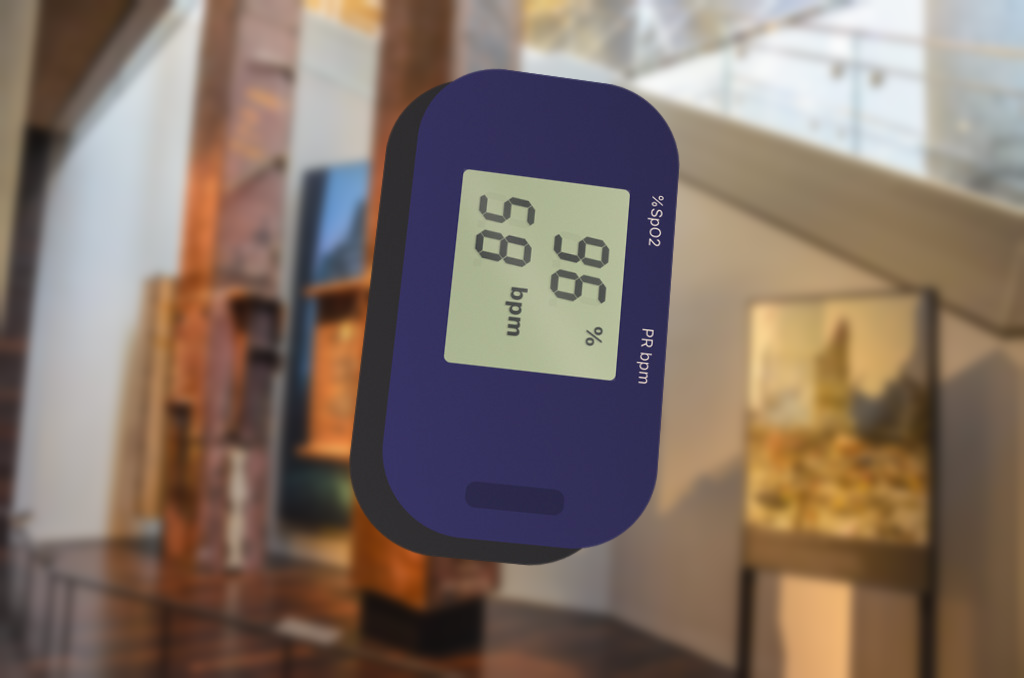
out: 96 %
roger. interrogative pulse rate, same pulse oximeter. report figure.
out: 58 bpm
